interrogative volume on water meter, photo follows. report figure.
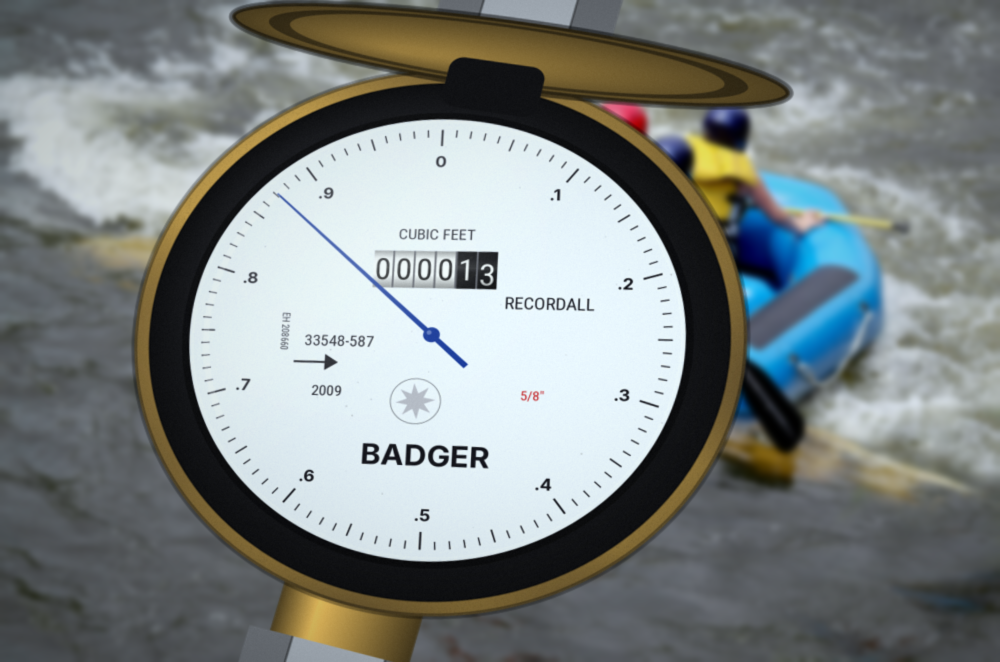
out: 12.87 ft³
